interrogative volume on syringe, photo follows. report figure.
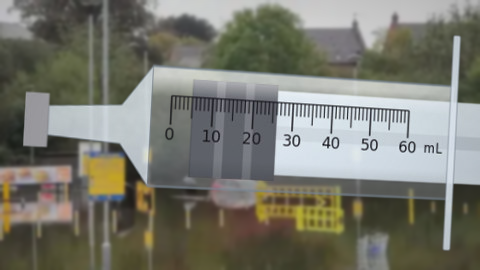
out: 5 mL
